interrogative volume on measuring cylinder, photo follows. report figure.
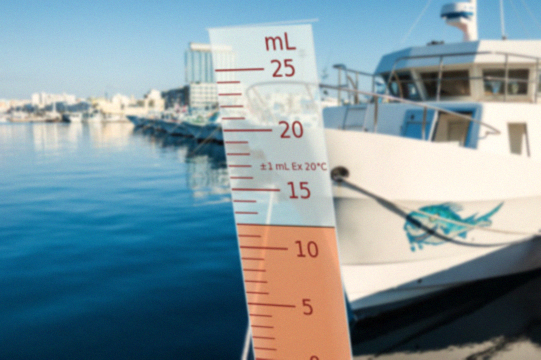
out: 12 mL
